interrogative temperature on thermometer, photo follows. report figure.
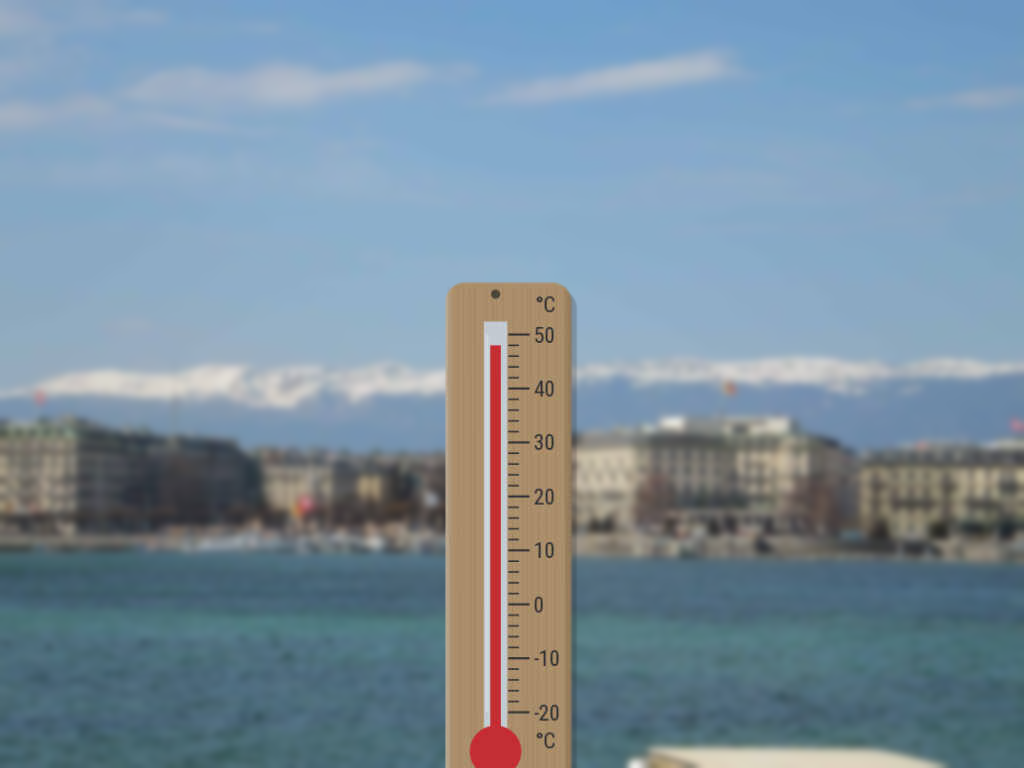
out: 48 °C
